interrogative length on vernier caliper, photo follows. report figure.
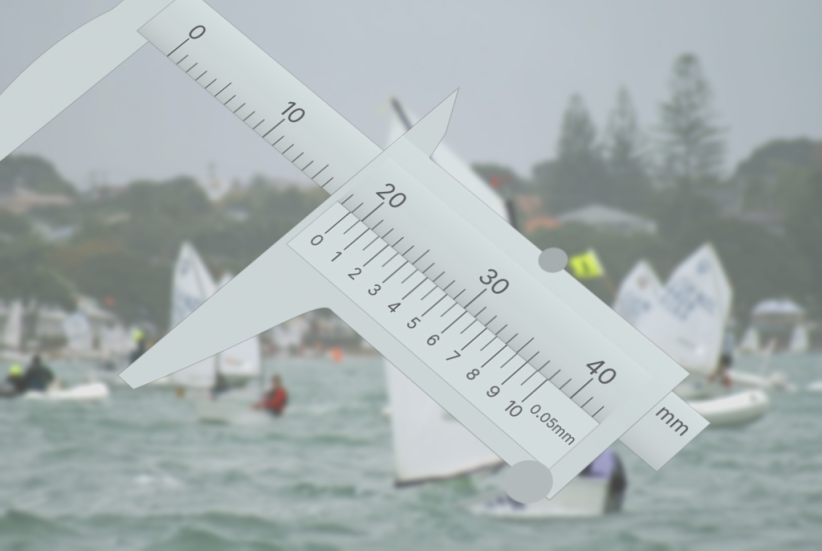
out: 18.9 mm
